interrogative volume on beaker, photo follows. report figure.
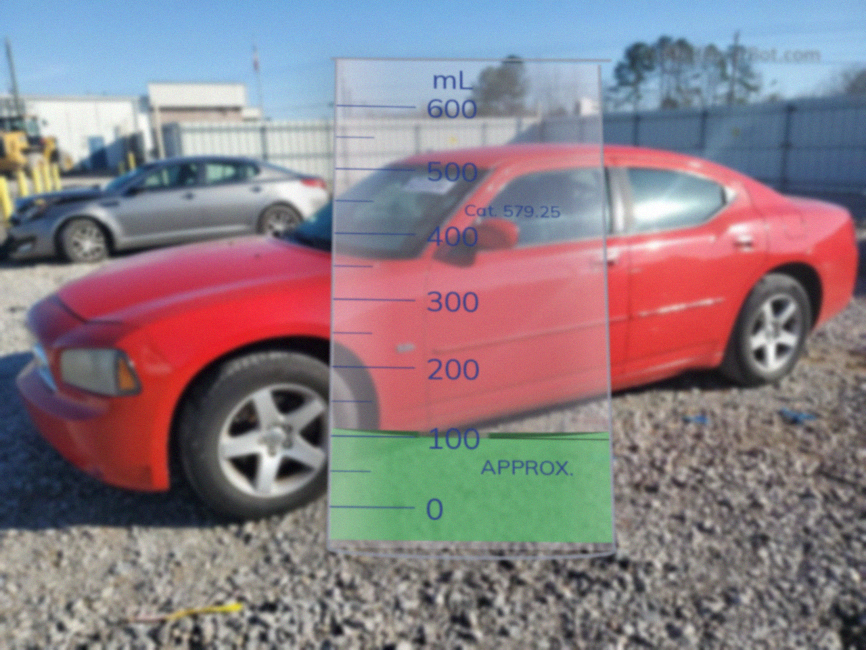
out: 100 mL
